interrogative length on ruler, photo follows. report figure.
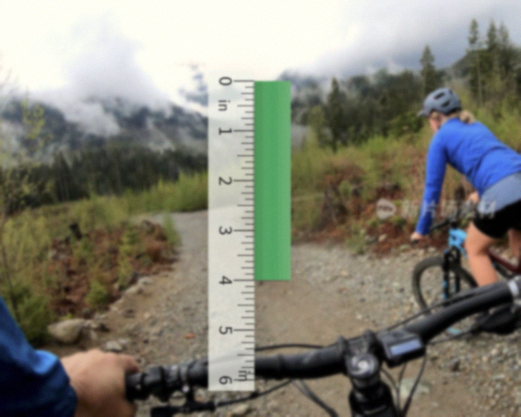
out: 4 in
